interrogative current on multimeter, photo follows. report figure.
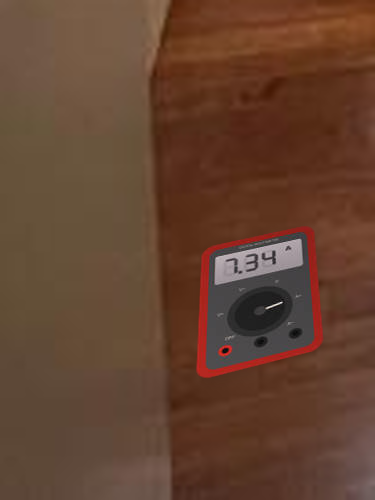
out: 7.34 A
